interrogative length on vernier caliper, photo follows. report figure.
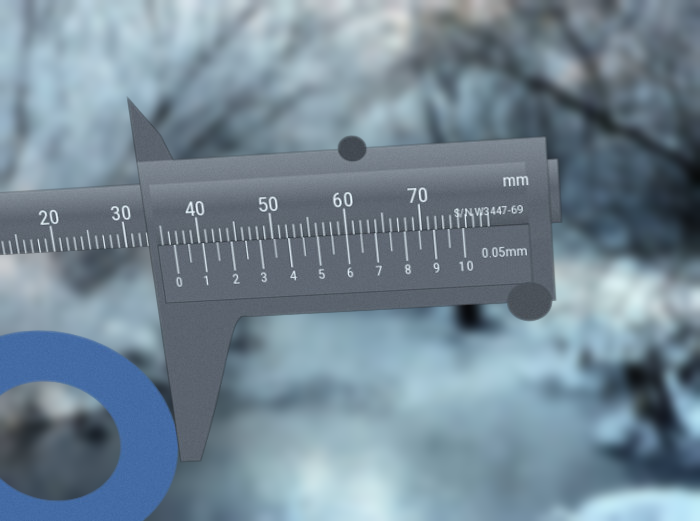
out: 36.6 mm
